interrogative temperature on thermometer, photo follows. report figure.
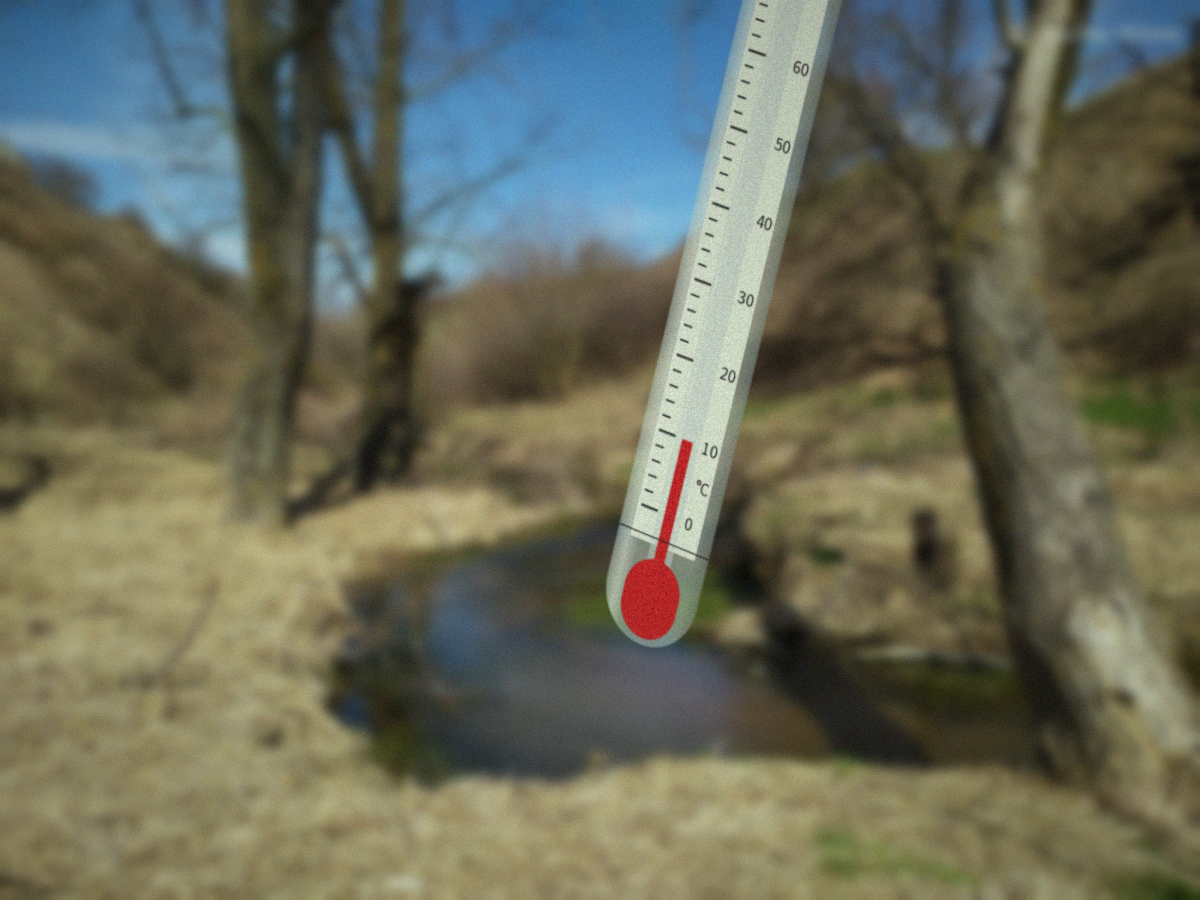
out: 10 °C
